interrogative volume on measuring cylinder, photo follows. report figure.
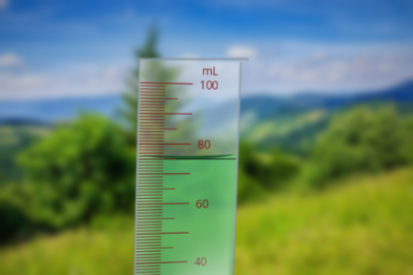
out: 75 mL
